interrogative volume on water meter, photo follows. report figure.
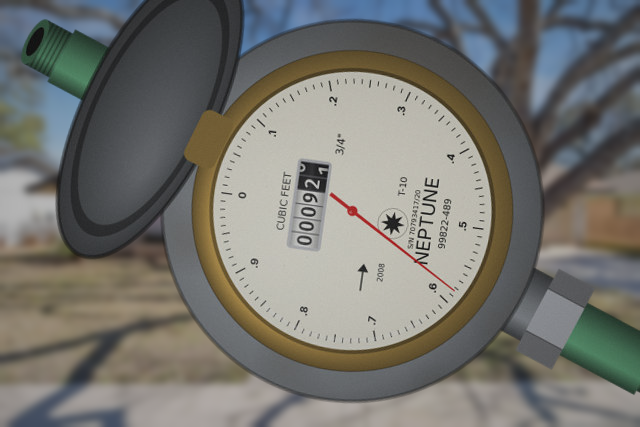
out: 920.58 ft³
